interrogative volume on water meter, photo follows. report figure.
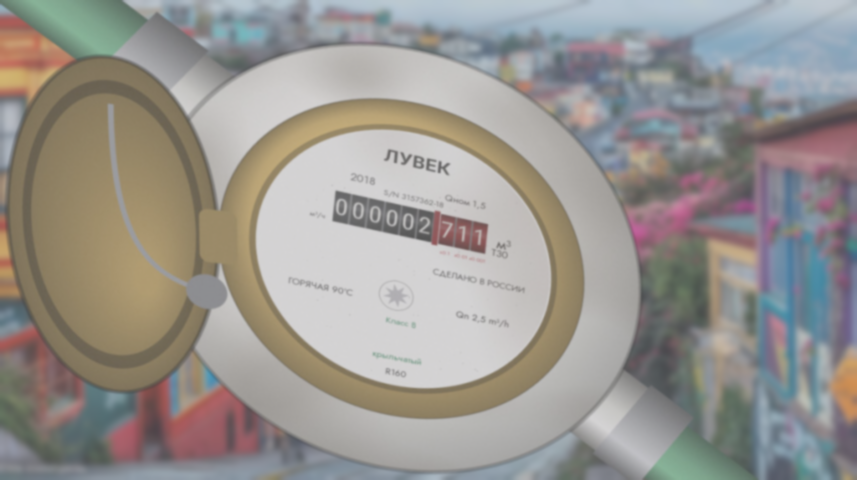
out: 2.711 m³
